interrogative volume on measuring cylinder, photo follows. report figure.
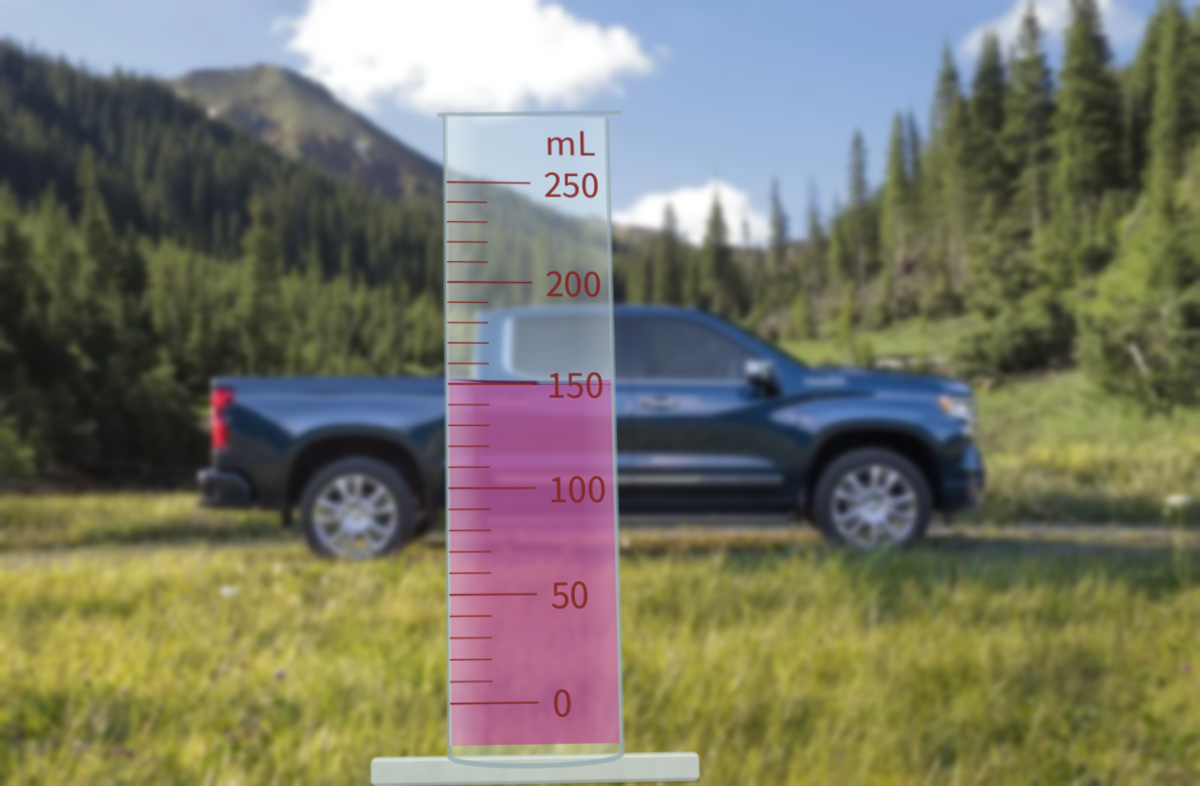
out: 150 mL
